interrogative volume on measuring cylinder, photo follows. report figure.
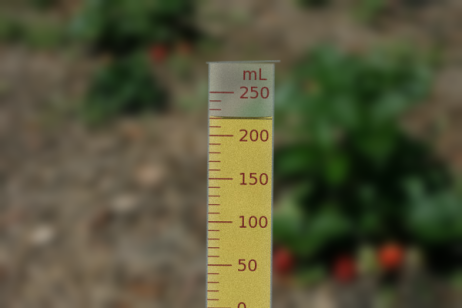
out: 220 mL
